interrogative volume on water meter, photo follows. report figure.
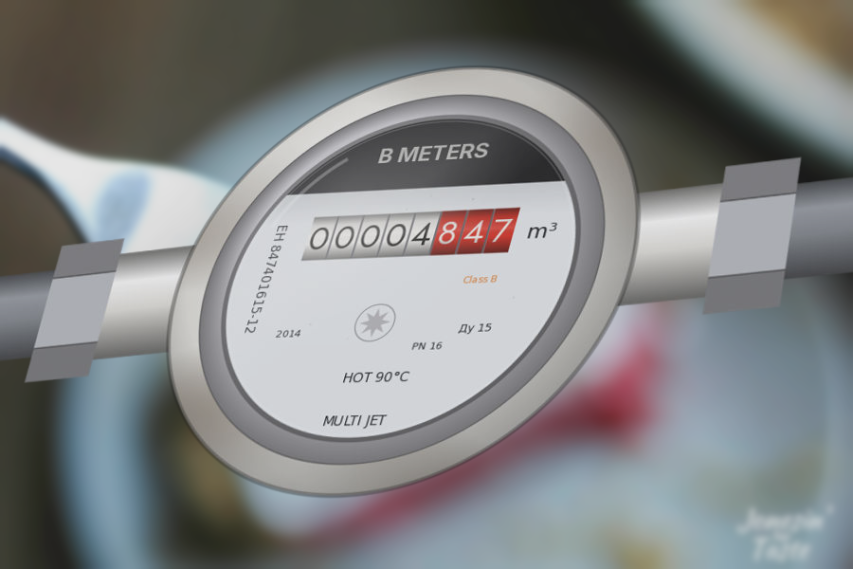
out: 4.847 m³
